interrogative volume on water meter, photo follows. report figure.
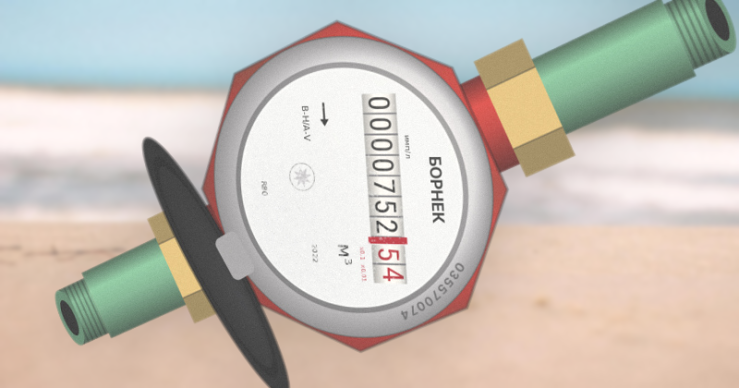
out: 752.54 m³
